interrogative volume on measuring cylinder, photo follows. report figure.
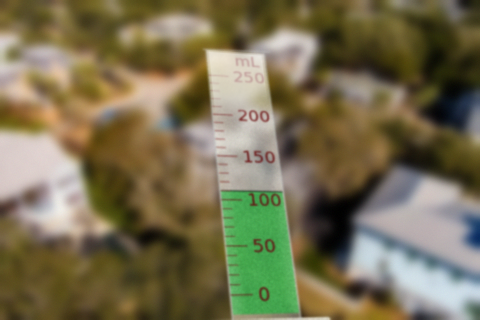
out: 110 mL
